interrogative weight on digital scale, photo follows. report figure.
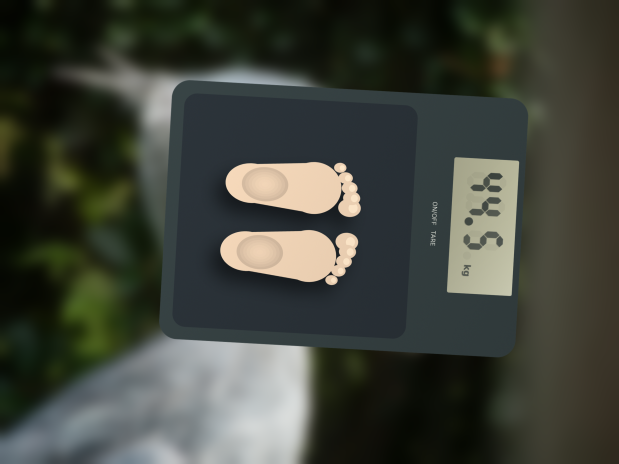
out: 44.5 kg
